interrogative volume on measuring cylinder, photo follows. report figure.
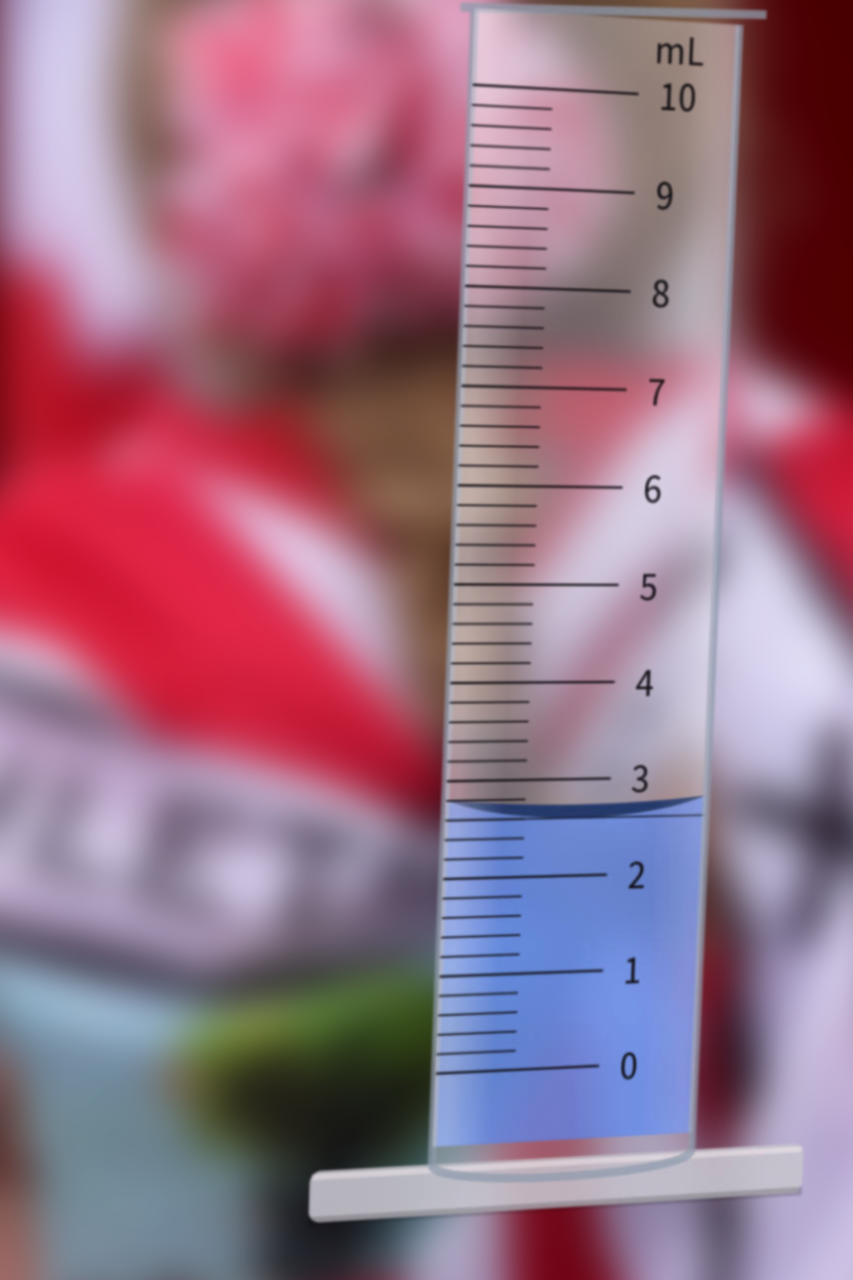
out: 2.6 mL
